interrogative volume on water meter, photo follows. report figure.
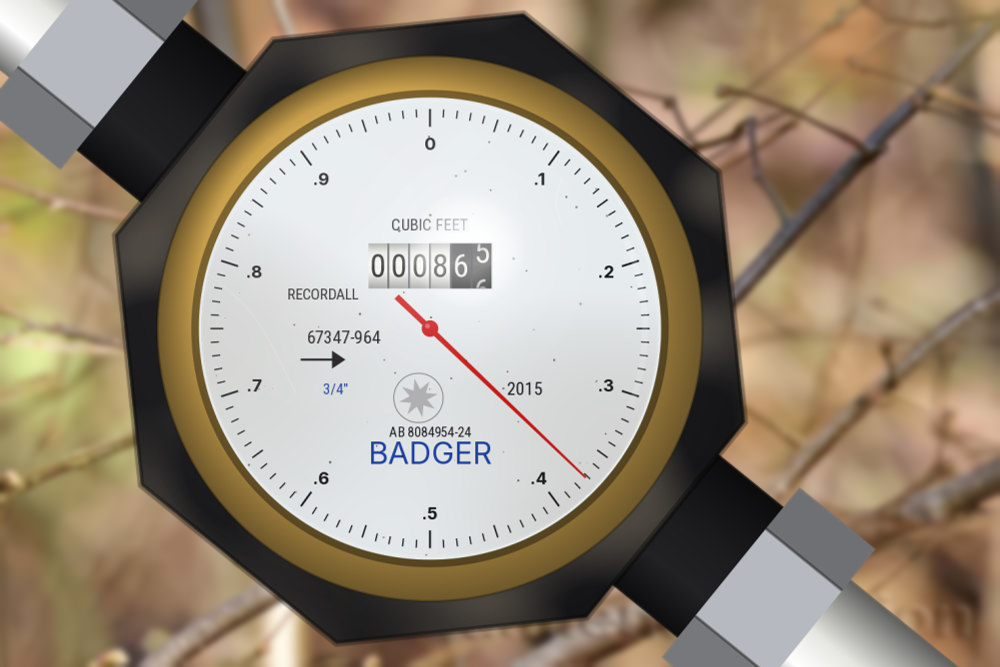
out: 865.37 ft³
